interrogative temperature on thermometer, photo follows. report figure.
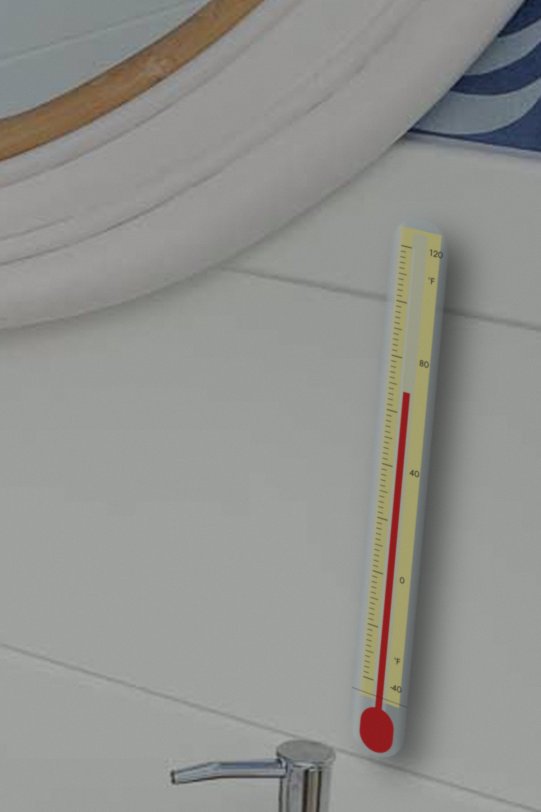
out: 68 °F
